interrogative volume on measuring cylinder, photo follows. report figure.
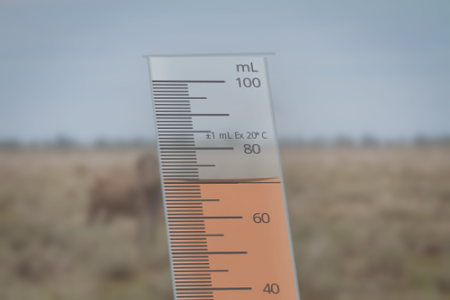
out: 70 mL
